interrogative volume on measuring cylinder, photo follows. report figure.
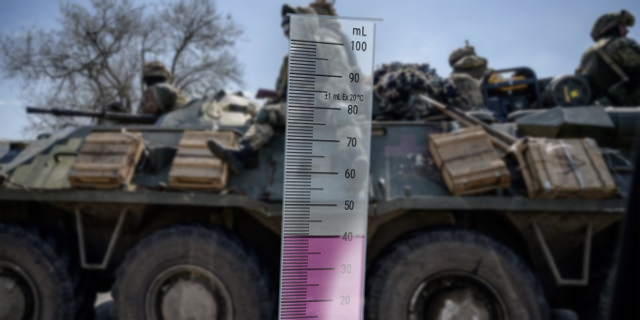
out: 40 mL
